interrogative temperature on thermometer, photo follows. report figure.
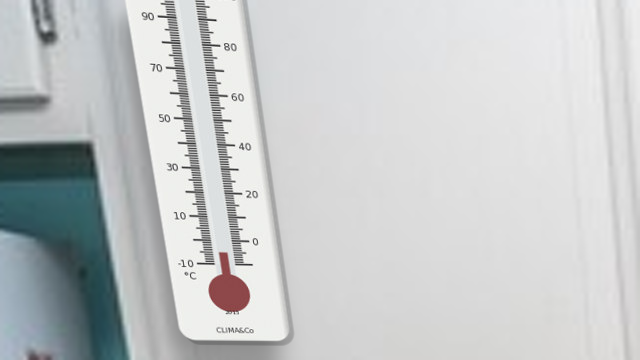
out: -5 °C
